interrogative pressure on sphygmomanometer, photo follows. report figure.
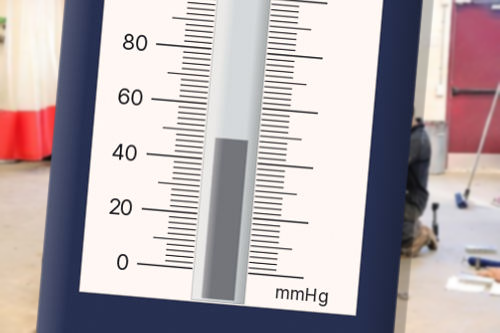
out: 48 mmHg
